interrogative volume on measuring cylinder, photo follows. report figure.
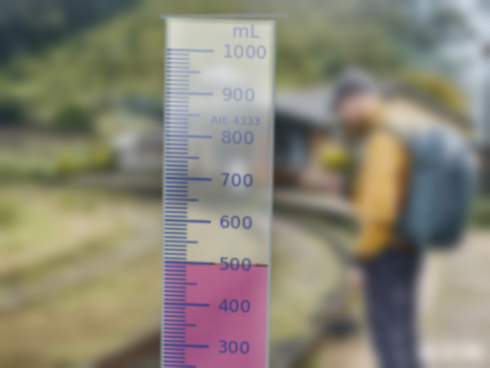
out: 500 mL
